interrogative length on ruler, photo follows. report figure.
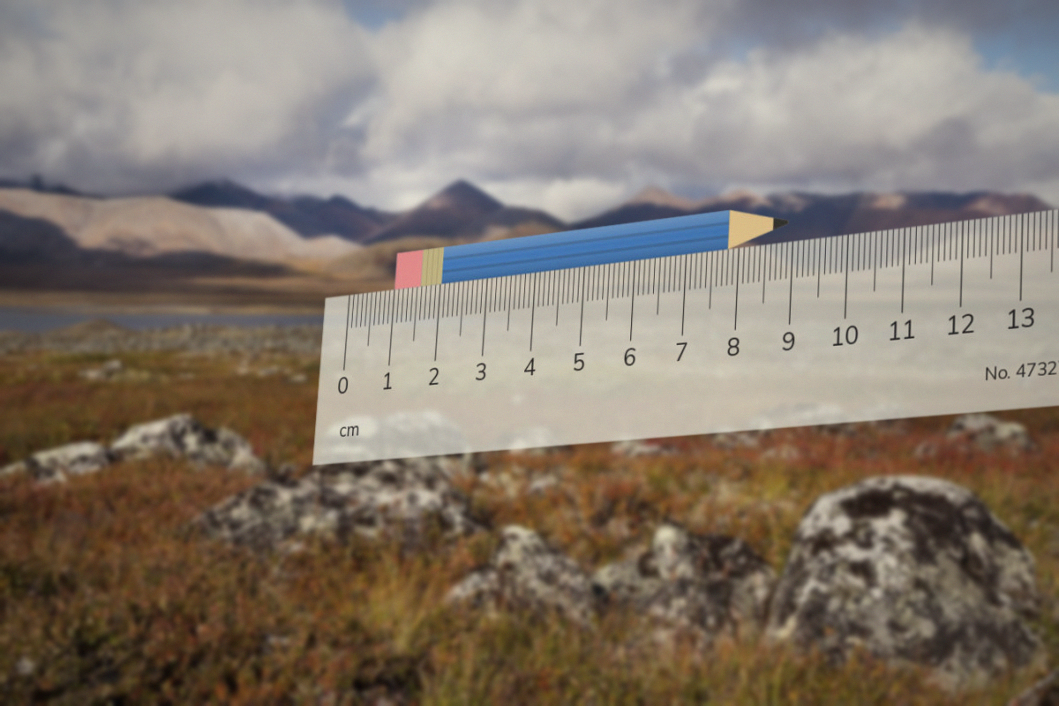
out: 7.9 cm
